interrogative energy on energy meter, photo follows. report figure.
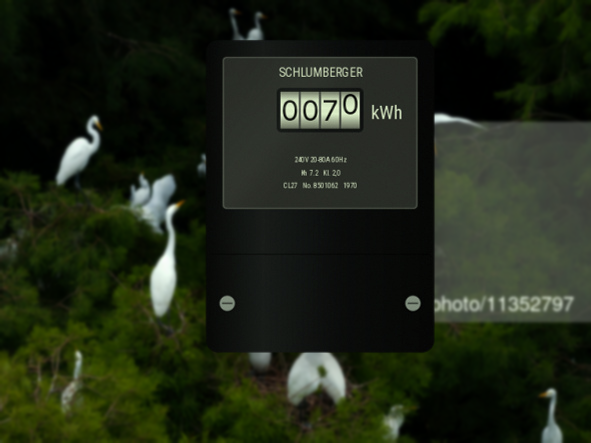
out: 70 kWh
